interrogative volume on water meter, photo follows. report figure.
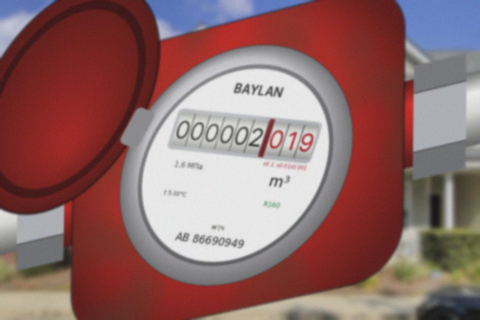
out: 2.019 m³
